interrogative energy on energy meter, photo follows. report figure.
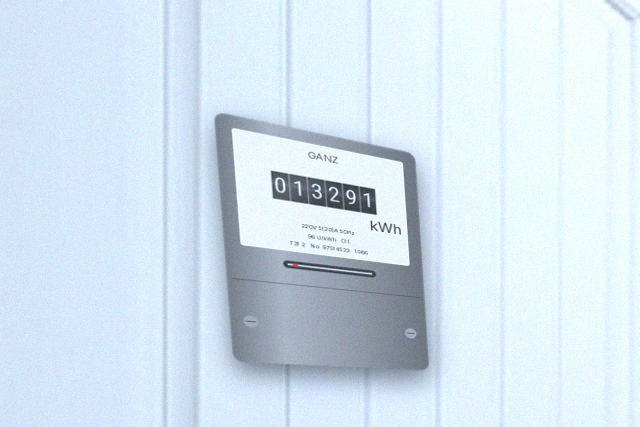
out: 13291 kWh
